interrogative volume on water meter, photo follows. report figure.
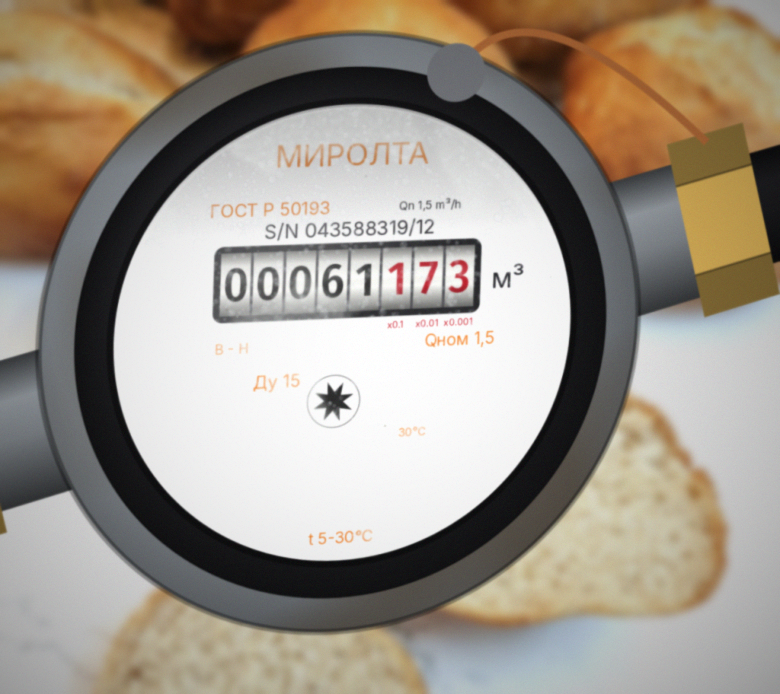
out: 61.173 m³
